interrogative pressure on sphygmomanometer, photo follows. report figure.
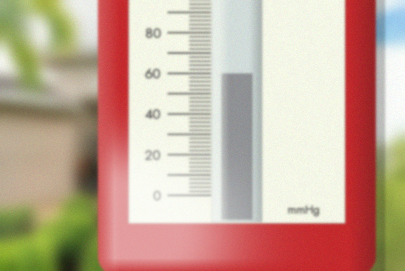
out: 60 mmHg
